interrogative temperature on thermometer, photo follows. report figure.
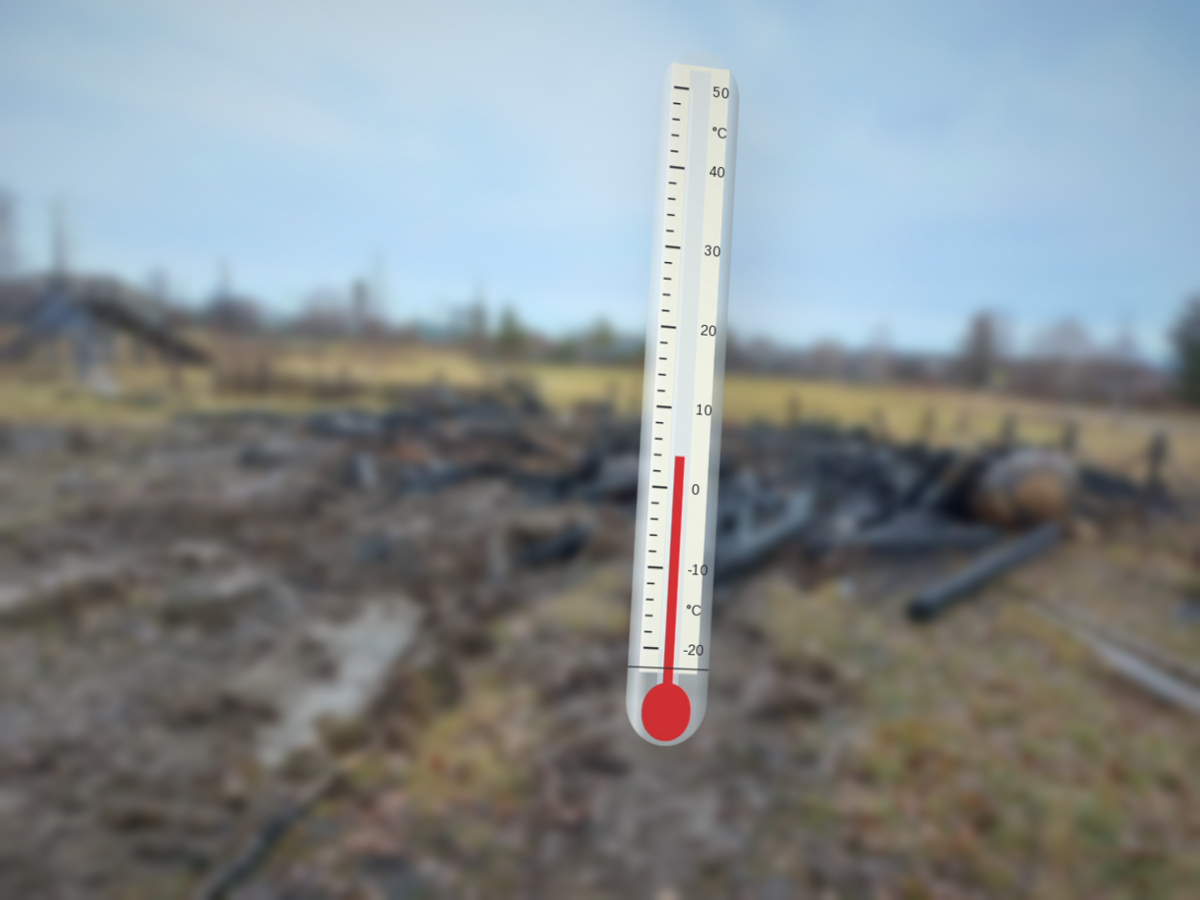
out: 4 °C
